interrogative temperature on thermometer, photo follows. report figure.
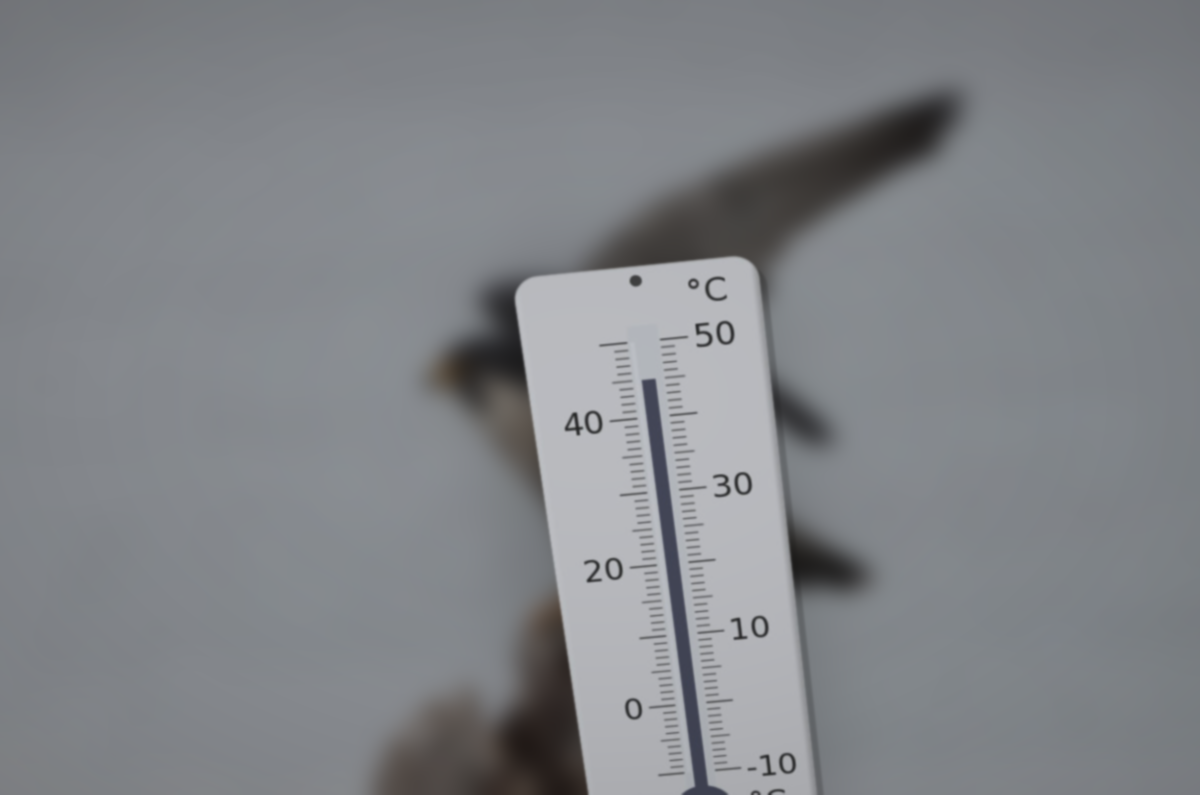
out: 45 °C
